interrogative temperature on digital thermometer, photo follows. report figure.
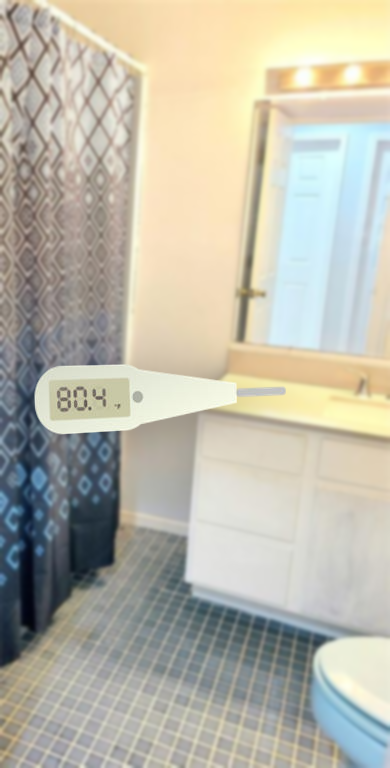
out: 80.4 °F
